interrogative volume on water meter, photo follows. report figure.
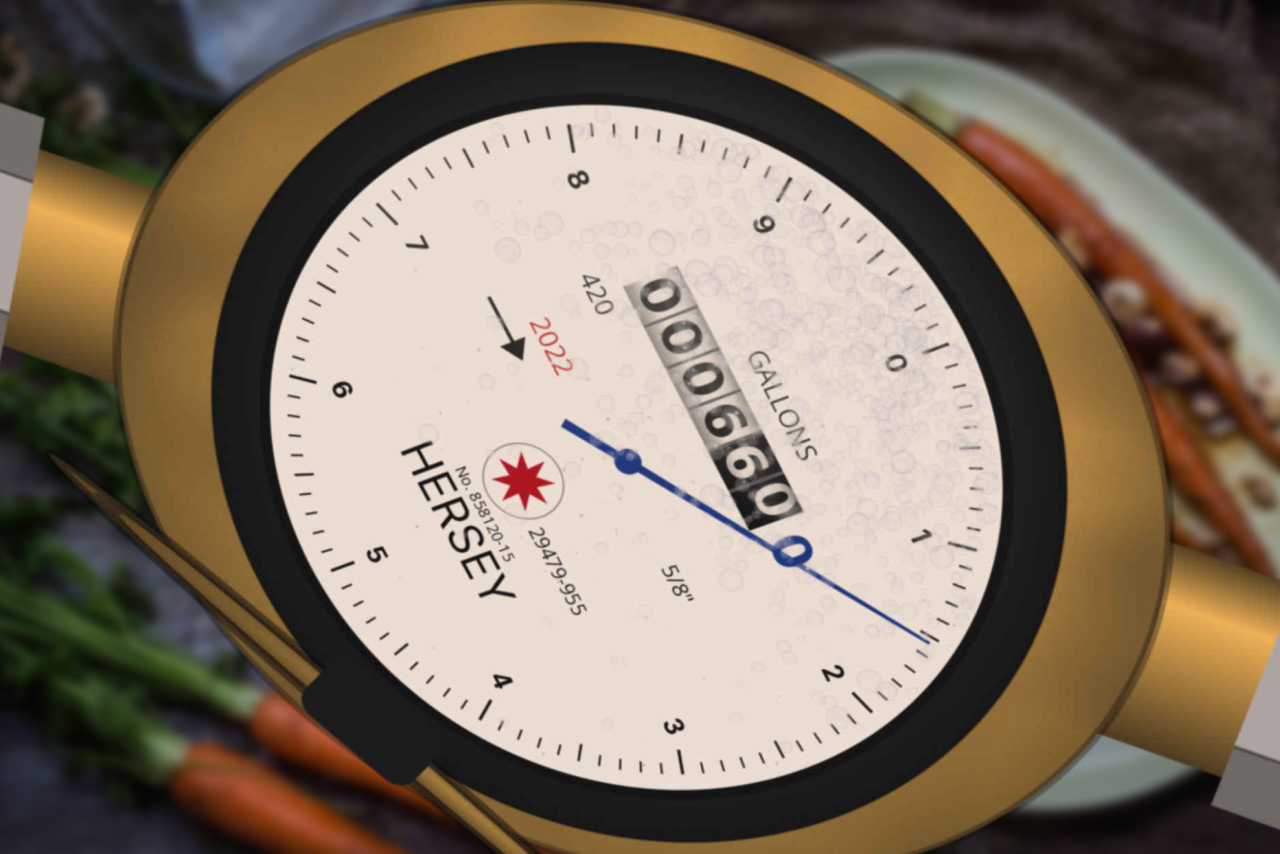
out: 6601.5 gal
